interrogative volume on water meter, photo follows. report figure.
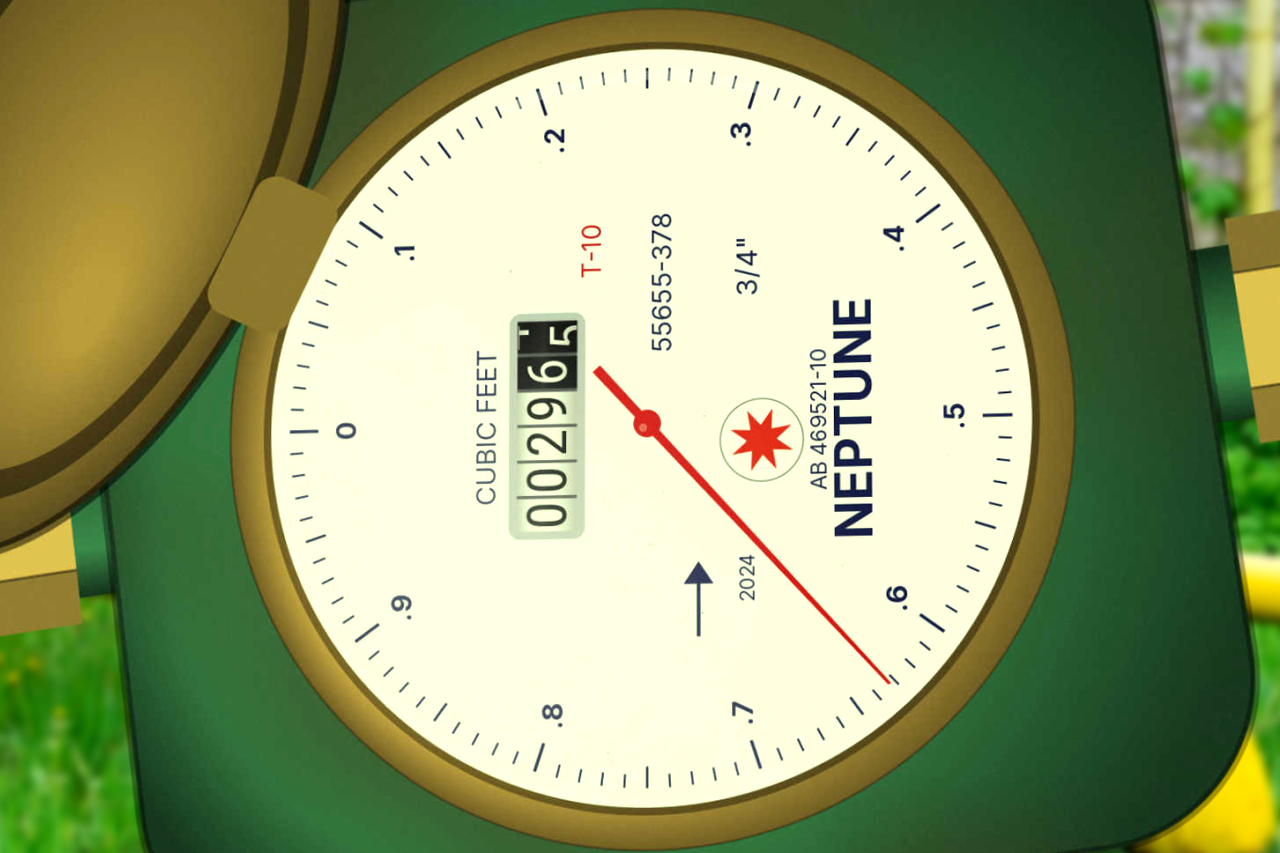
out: 2964.63 ft³
